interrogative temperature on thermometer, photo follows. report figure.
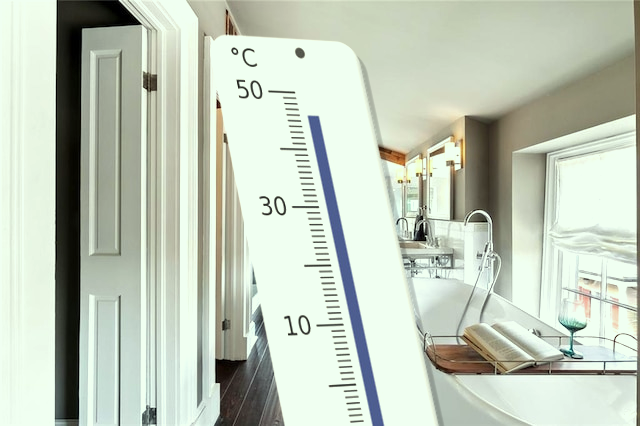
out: 46 °C
